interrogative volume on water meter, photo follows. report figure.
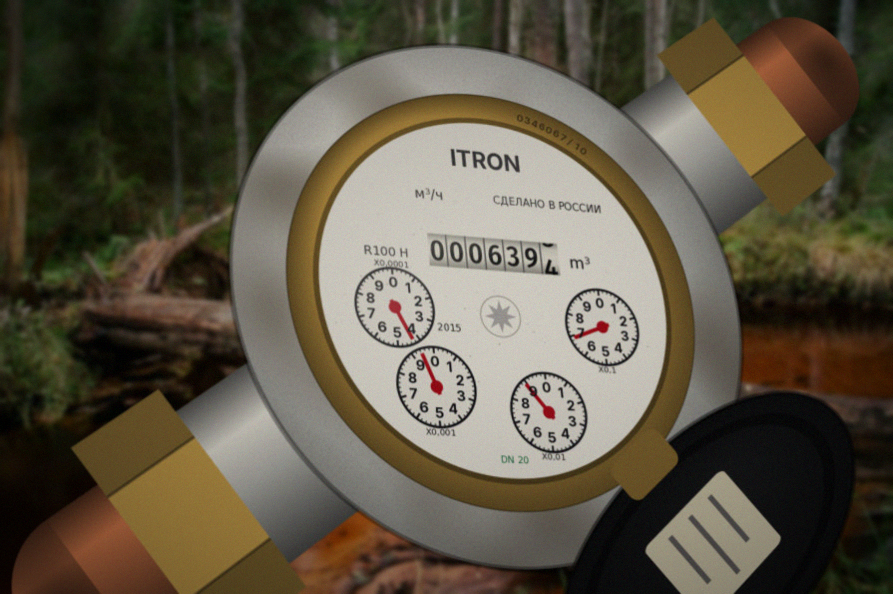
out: 6393.6894 m³
